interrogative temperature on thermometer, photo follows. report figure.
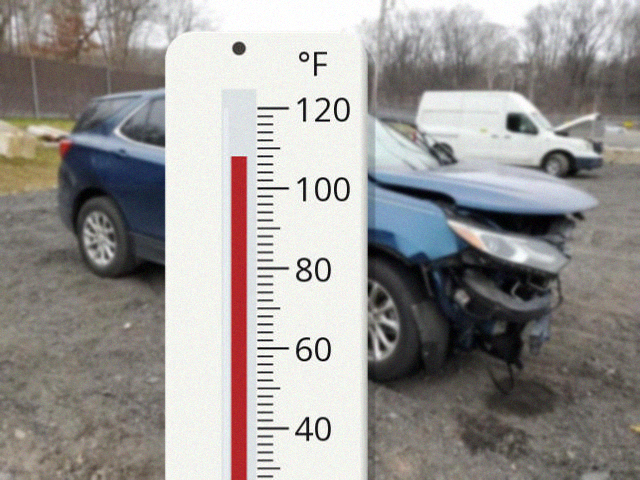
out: 108 °F
